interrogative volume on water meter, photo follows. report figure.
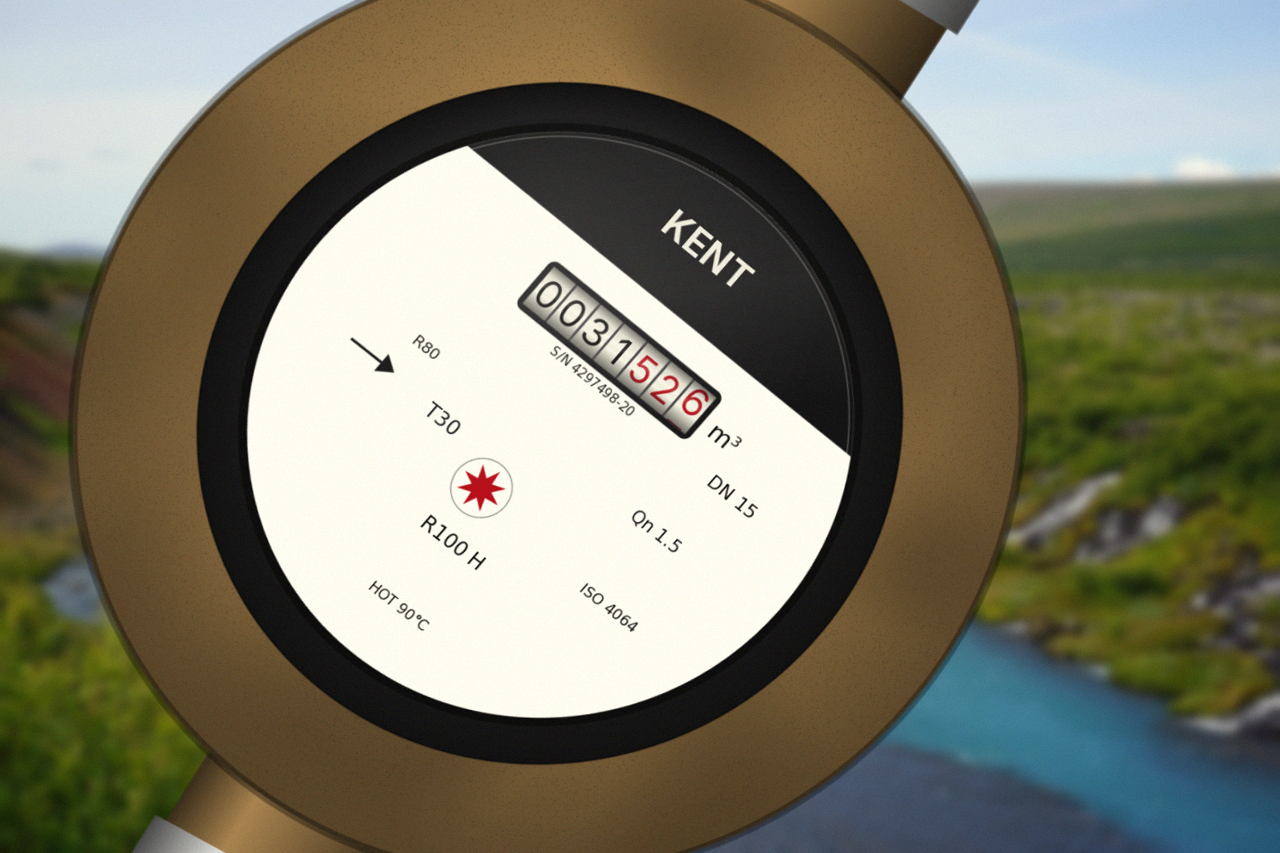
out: 31.526 m³
